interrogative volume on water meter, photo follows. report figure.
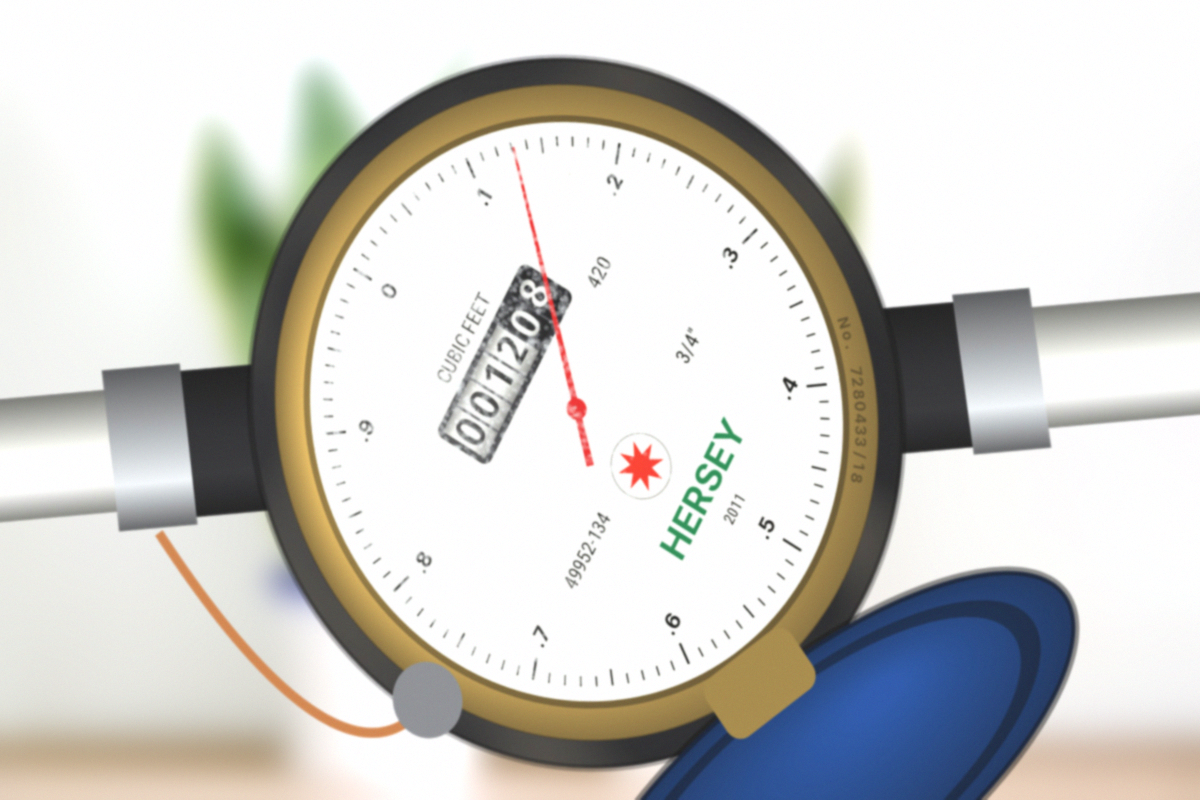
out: 1208.13 ft³
